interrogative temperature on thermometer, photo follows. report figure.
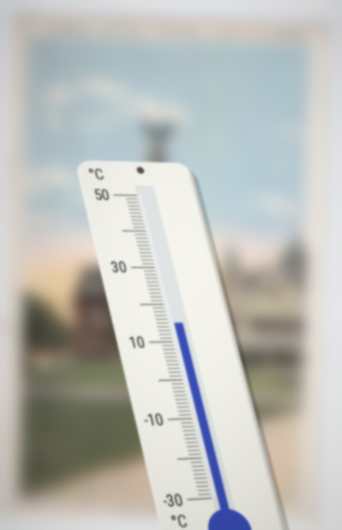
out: 15 °C
